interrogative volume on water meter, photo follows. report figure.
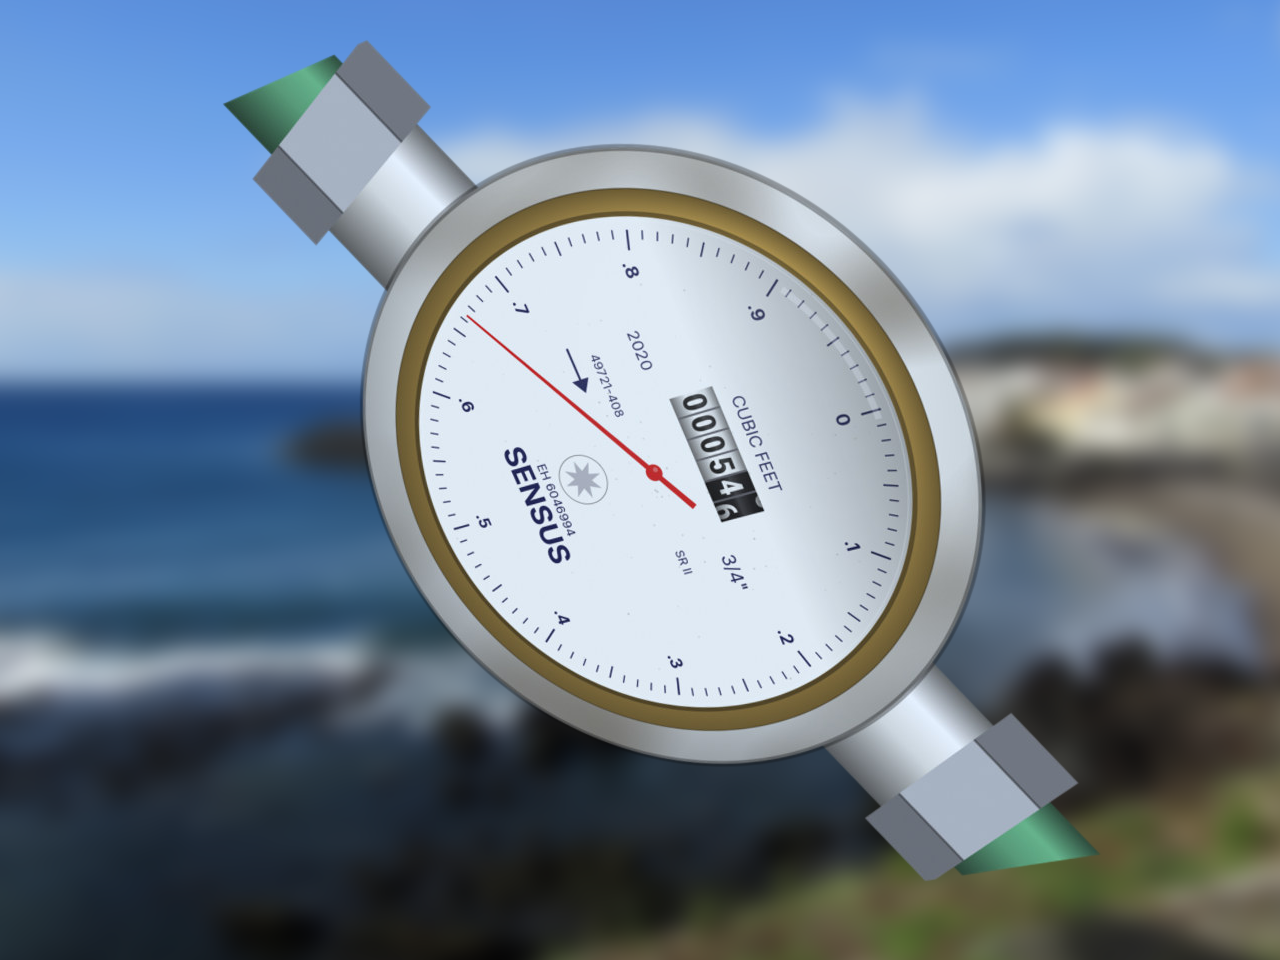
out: 545.66 ft³
